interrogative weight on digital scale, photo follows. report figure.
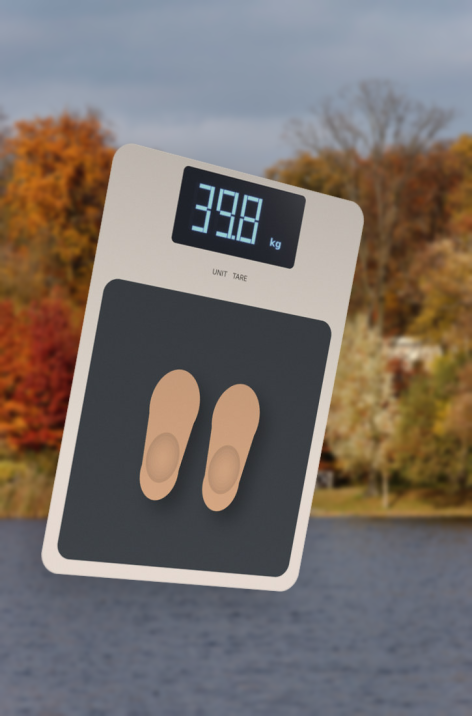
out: 39.8 kg
